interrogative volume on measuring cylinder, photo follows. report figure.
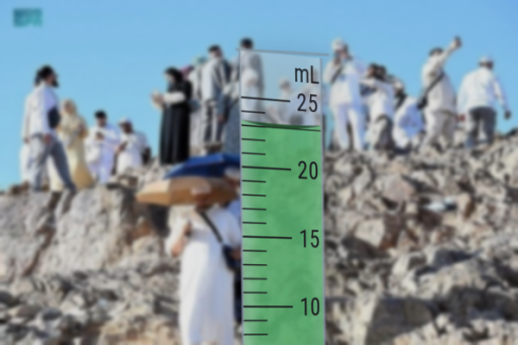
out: 23 mL
